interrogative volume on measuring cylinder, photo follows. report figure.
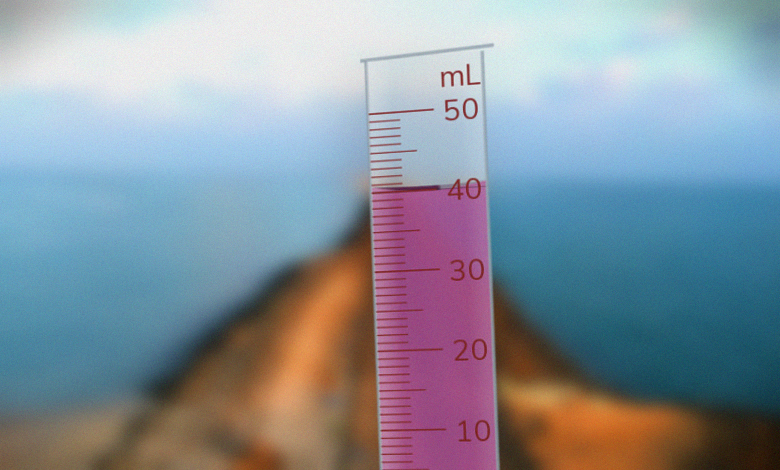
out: 40 mL
